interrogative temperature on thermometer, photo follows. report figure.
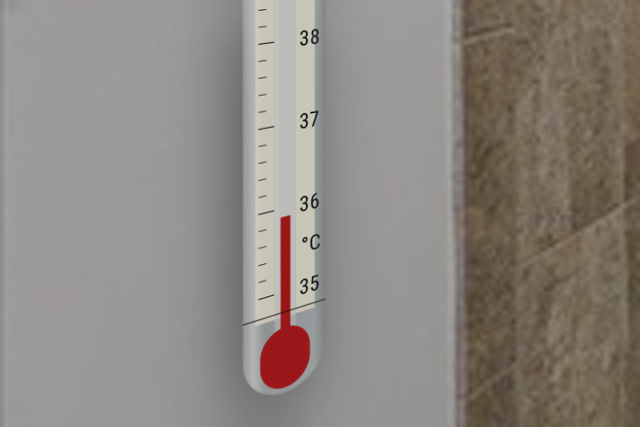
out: 35.9 °C
